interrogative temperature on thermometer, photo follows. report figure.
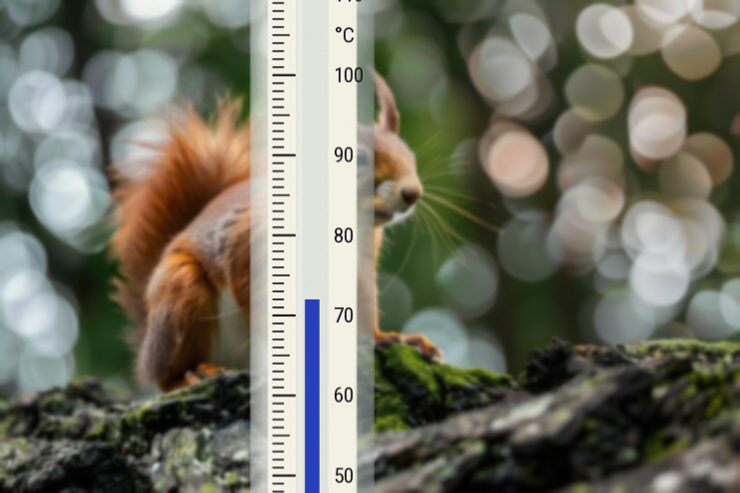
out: 72 °C
